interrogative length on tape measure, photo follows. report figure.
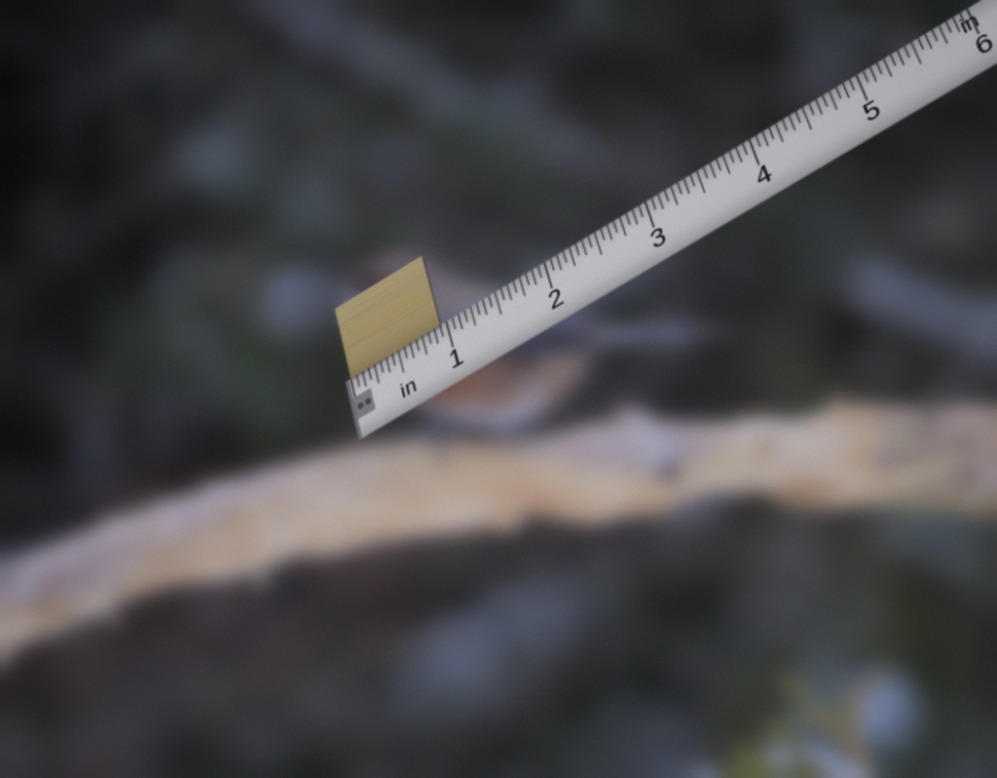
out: 0.9375 in
